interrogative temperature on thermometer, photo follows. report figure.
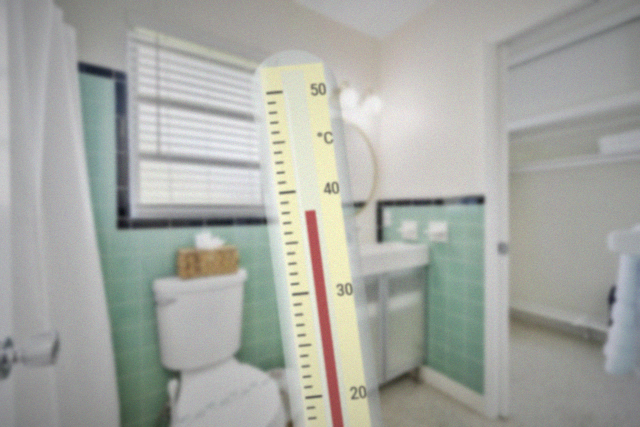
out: 38 °C
